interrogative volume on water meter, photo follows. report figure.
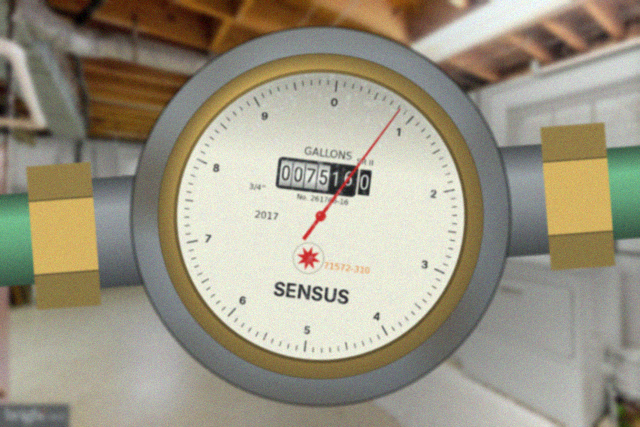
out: 75160.8 gal
